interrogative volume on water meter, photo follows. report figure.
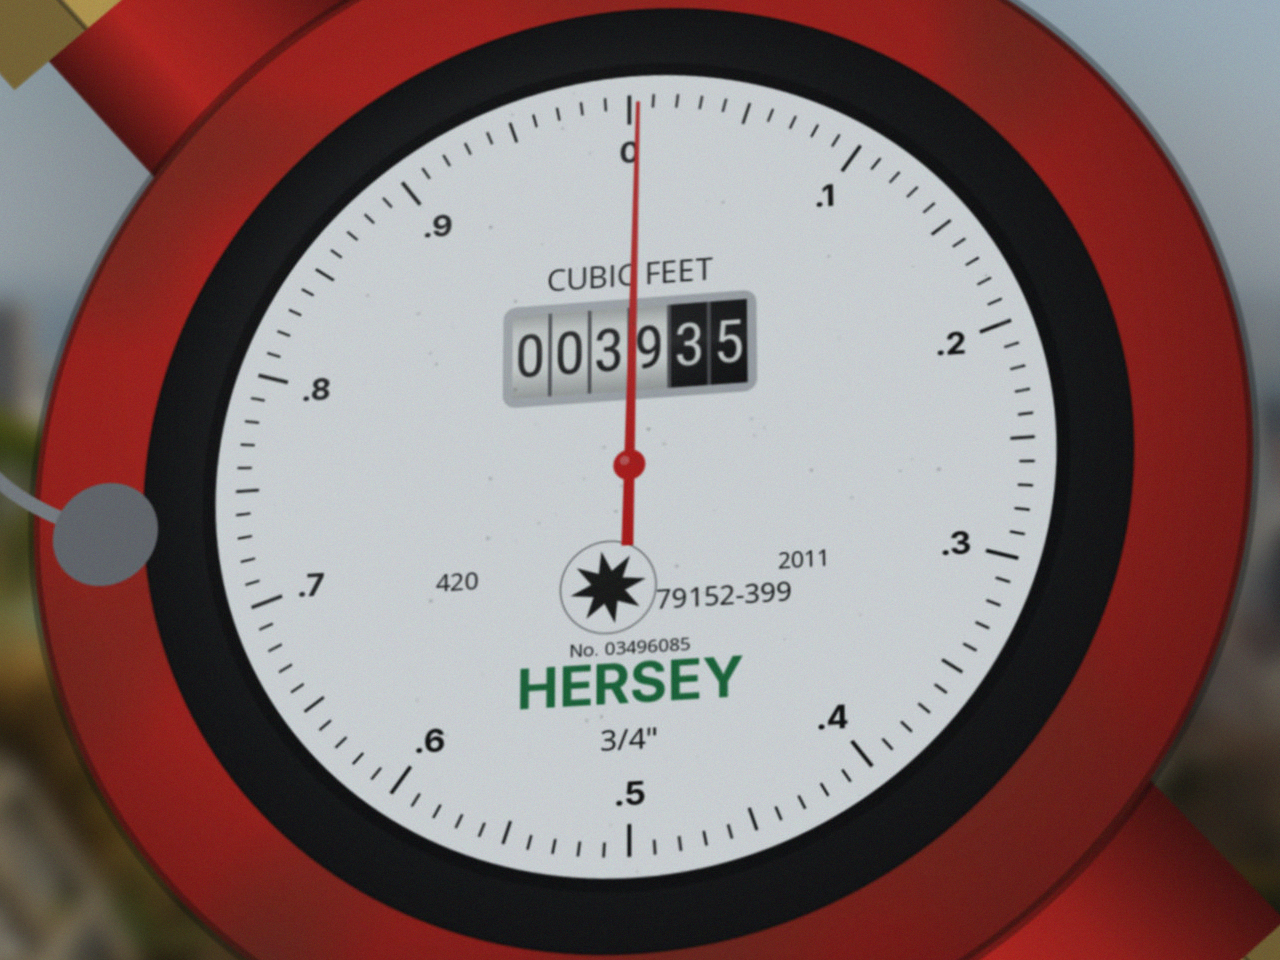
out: 3935.00 ft³
